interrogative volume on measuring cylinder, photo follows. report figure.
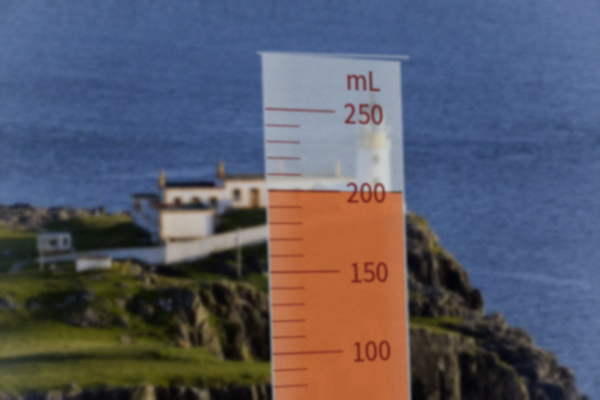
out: 200 mL
